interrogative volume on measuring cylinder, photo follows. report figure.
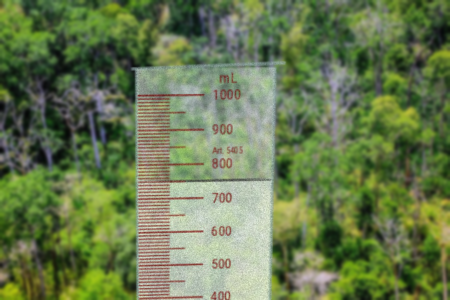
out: 750 mL
